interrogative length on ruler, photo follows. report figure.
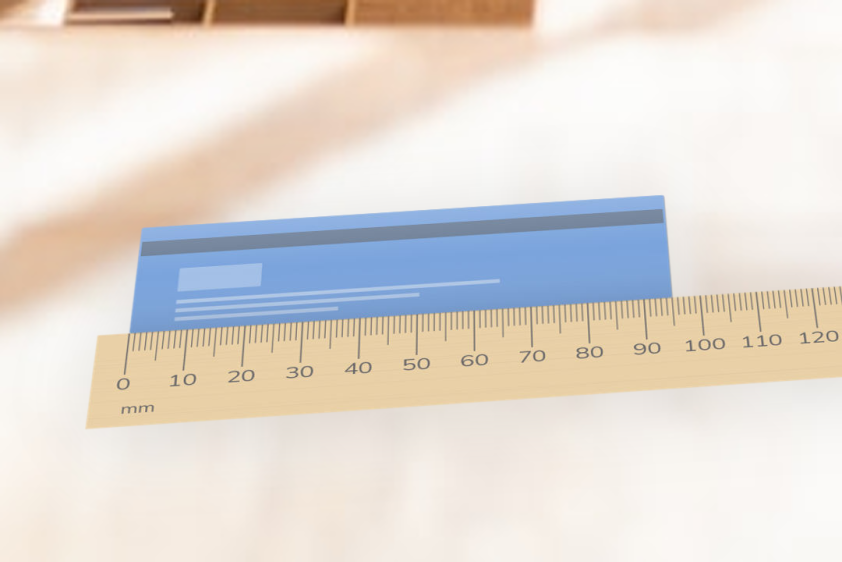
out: 95 mm
